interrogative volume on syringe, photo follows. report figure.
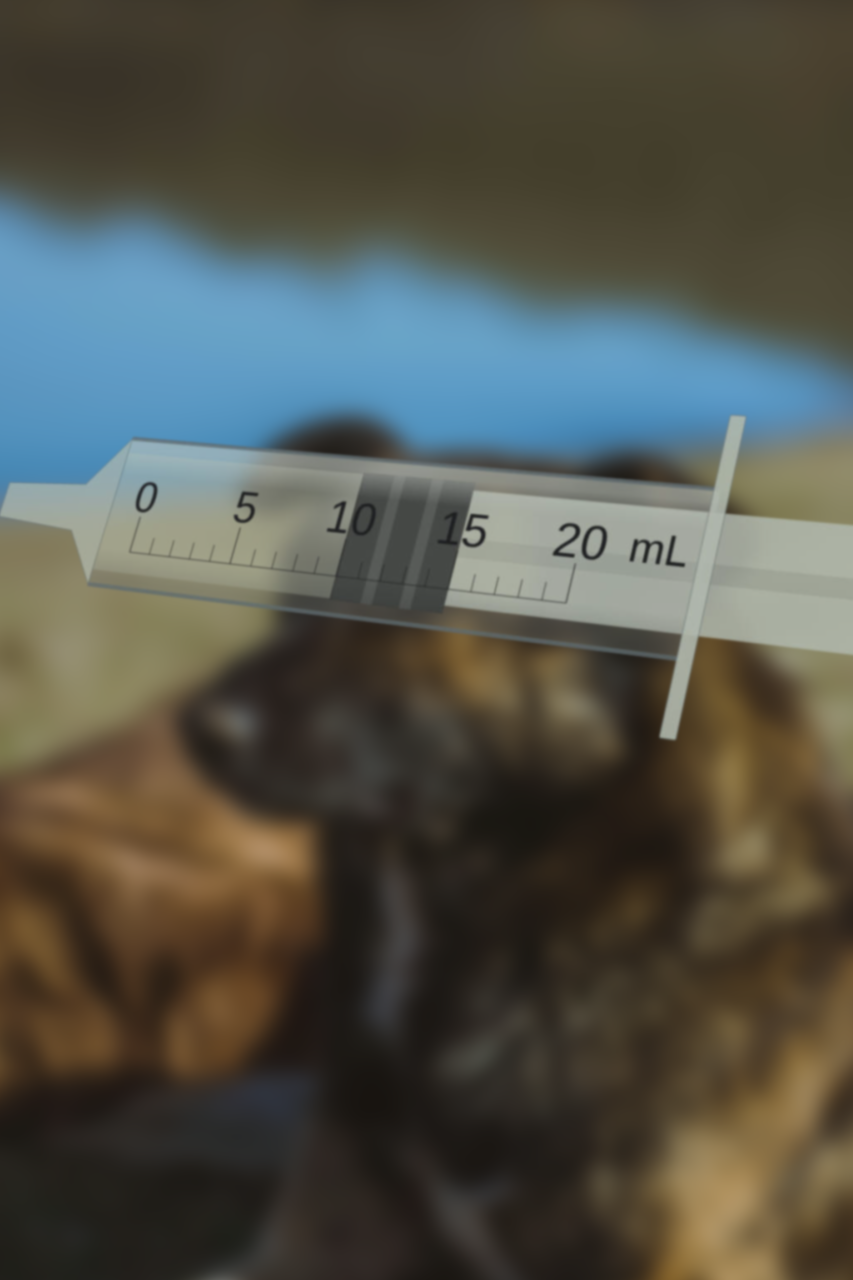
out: 10 mL
